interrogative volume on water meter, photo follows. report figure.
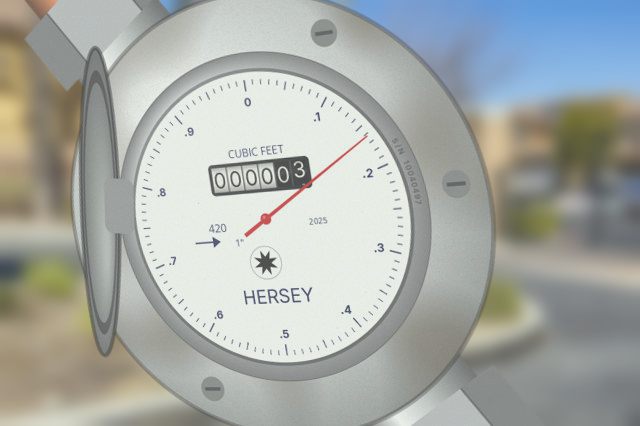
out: 3.16 ft³
